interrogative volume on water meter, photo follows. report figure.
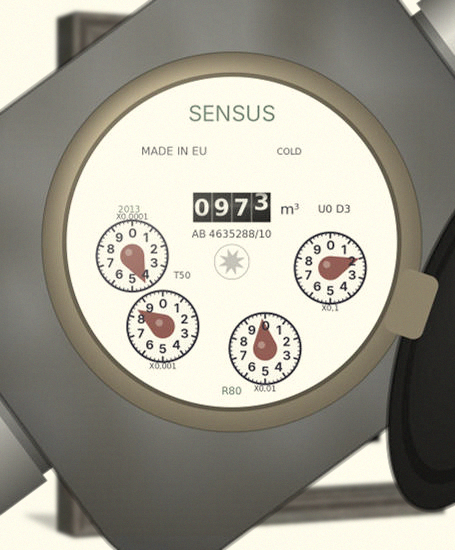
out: 973.1984 m³
